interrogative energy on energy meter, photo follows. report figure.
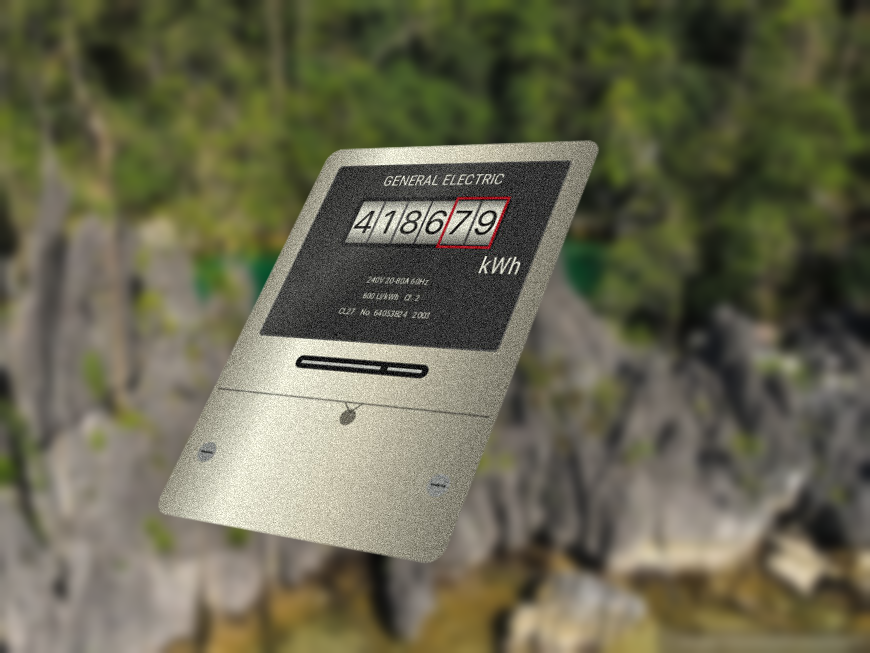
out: 4186.79 kWh
